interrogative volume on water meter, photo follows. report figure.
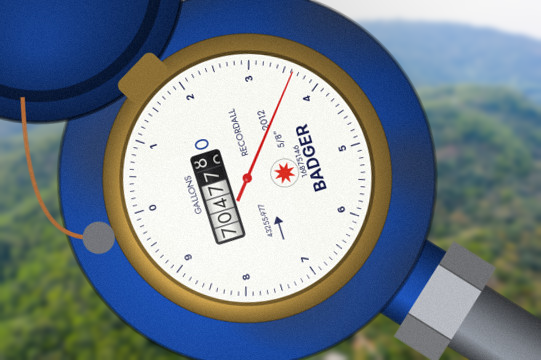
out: 7047783.6 gal
